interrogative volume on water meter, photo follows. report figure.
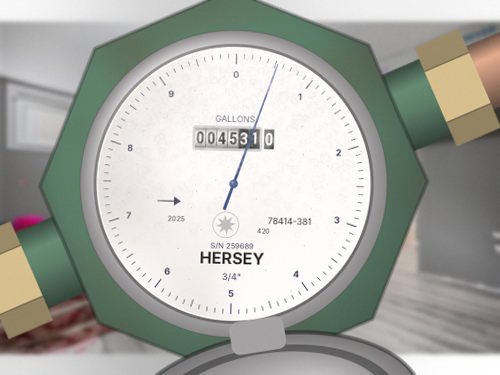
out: 45310.5 gal
